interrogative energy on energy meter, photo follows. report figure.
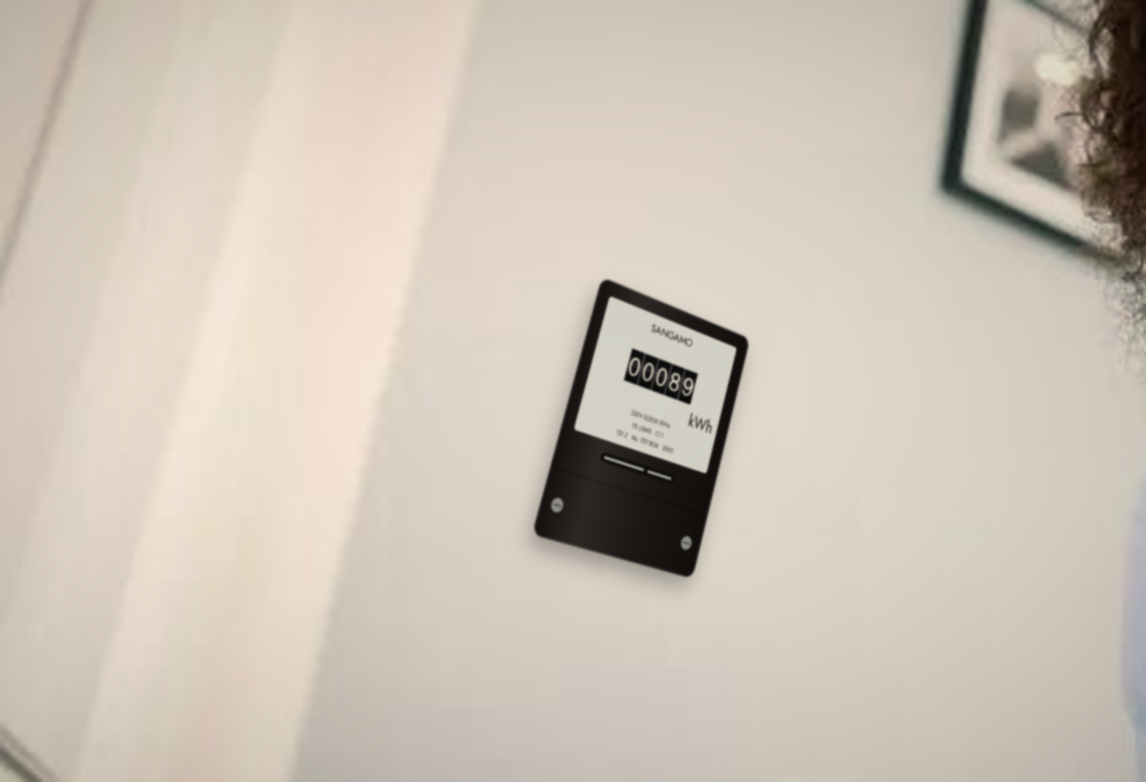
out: 89 kWh
